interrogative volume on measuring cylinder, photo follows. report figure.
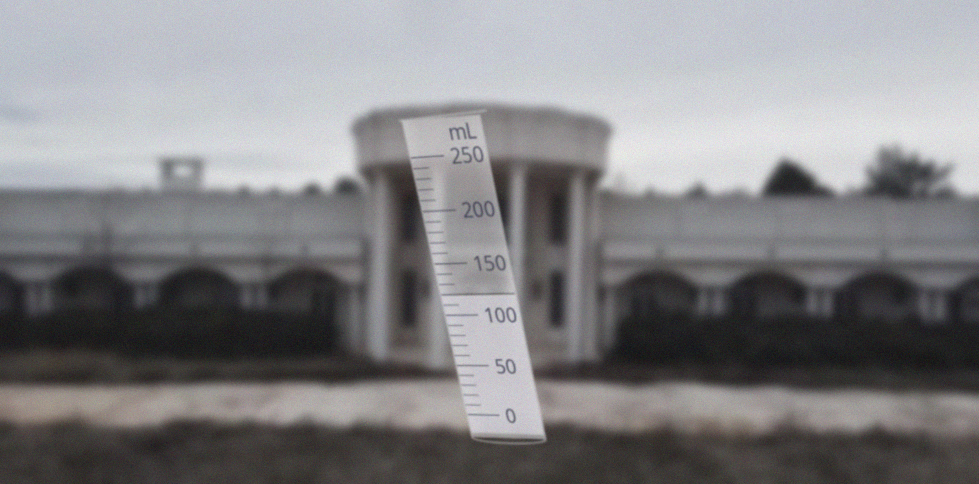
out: 120 mL
